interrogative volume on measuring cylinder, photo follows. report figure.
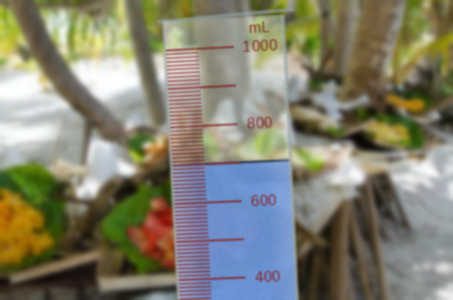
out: 700 mL
